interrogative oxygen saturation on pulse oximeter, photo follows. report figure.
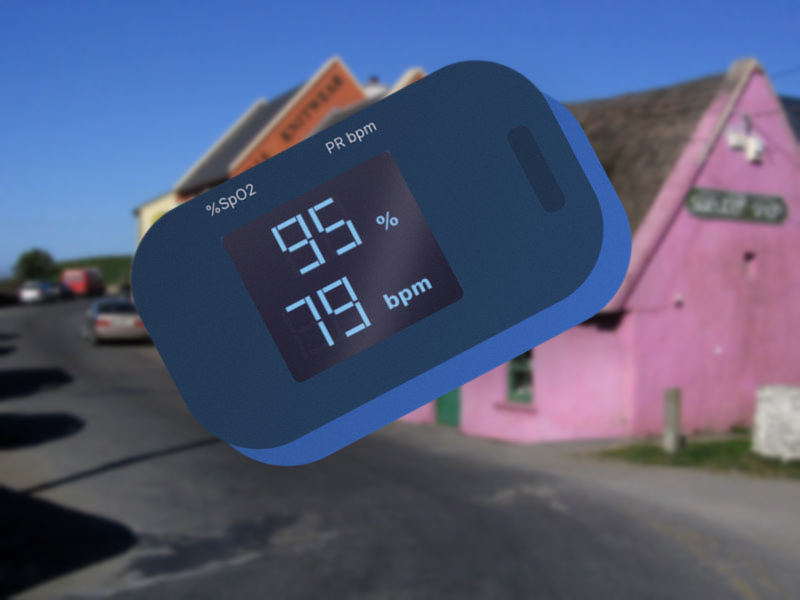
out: 95 %
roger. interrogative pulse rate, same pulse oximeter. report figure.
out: 79 bpm
